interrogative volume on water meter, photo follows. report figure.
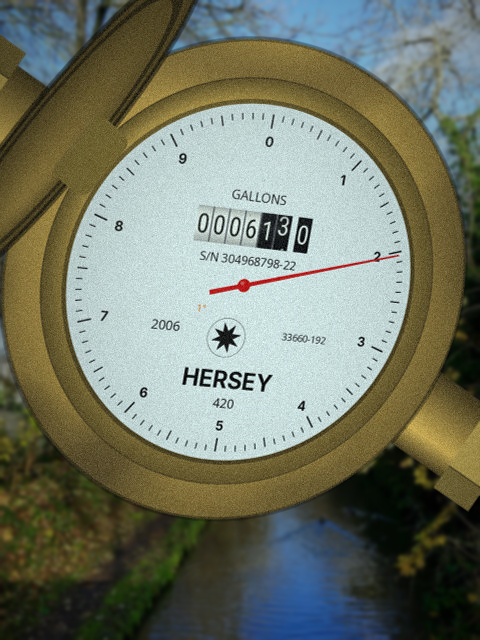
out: 6132.0 gal
